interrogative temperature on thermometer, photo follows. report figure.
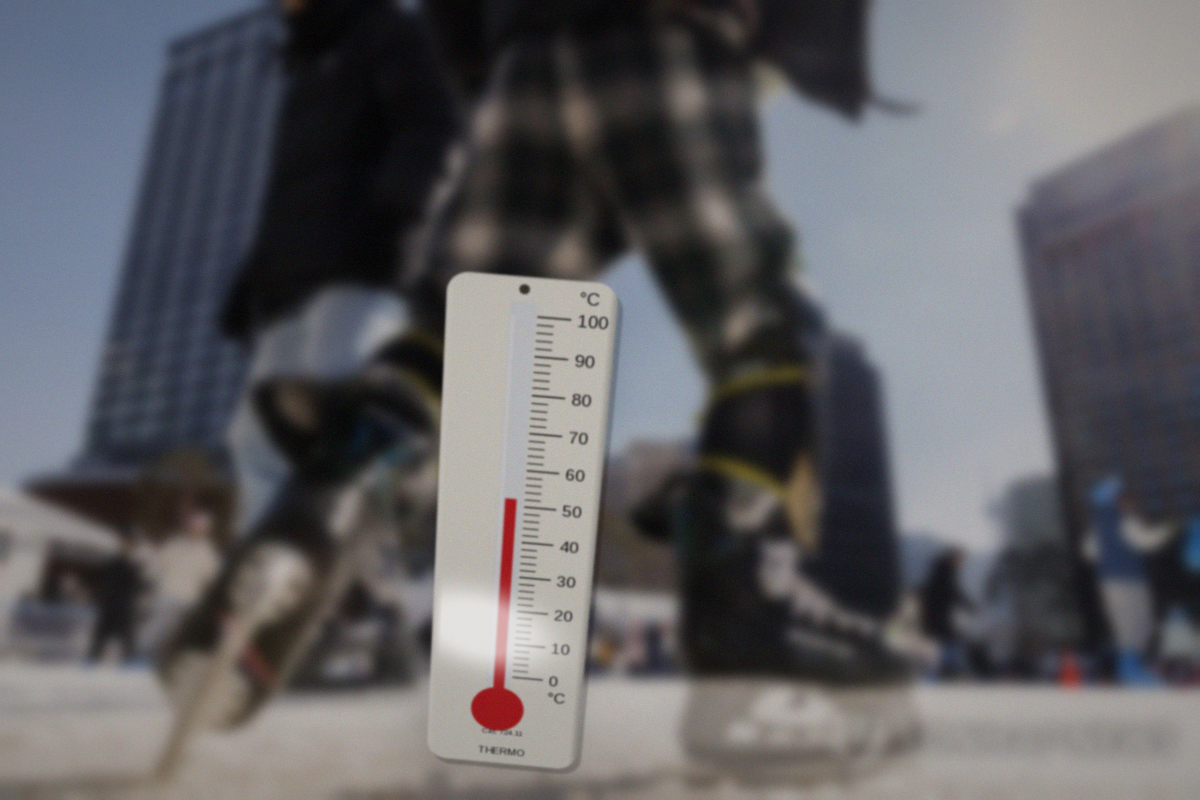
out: 52 °C
